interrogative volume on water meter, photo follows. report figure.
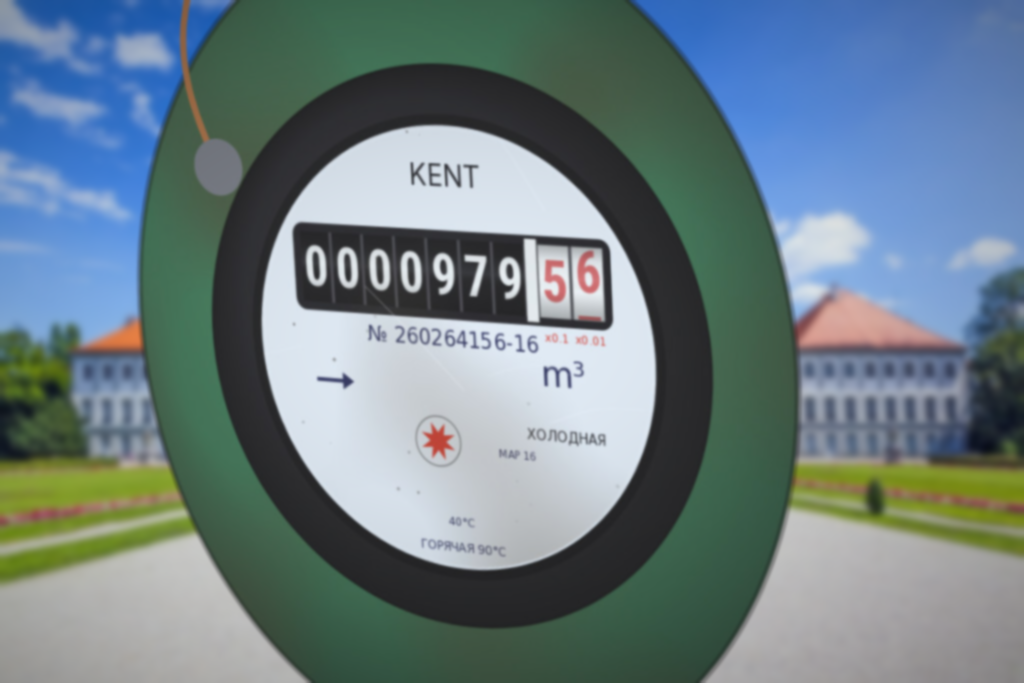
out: 979.56 m³
